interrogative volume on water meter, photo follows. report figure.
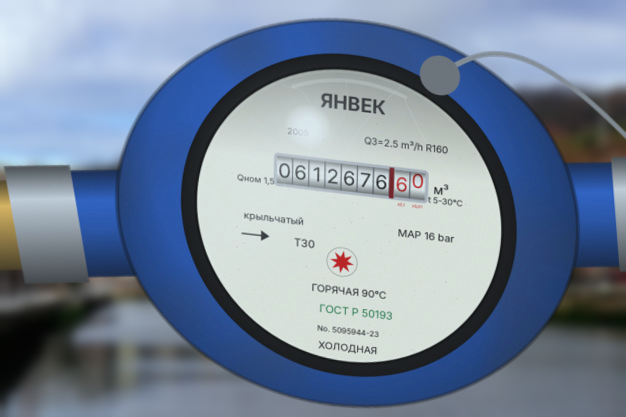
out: 612676.60 m³
